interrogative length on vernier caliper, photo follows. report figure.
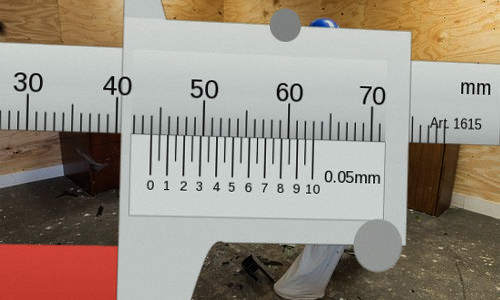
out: 44.0 mm
